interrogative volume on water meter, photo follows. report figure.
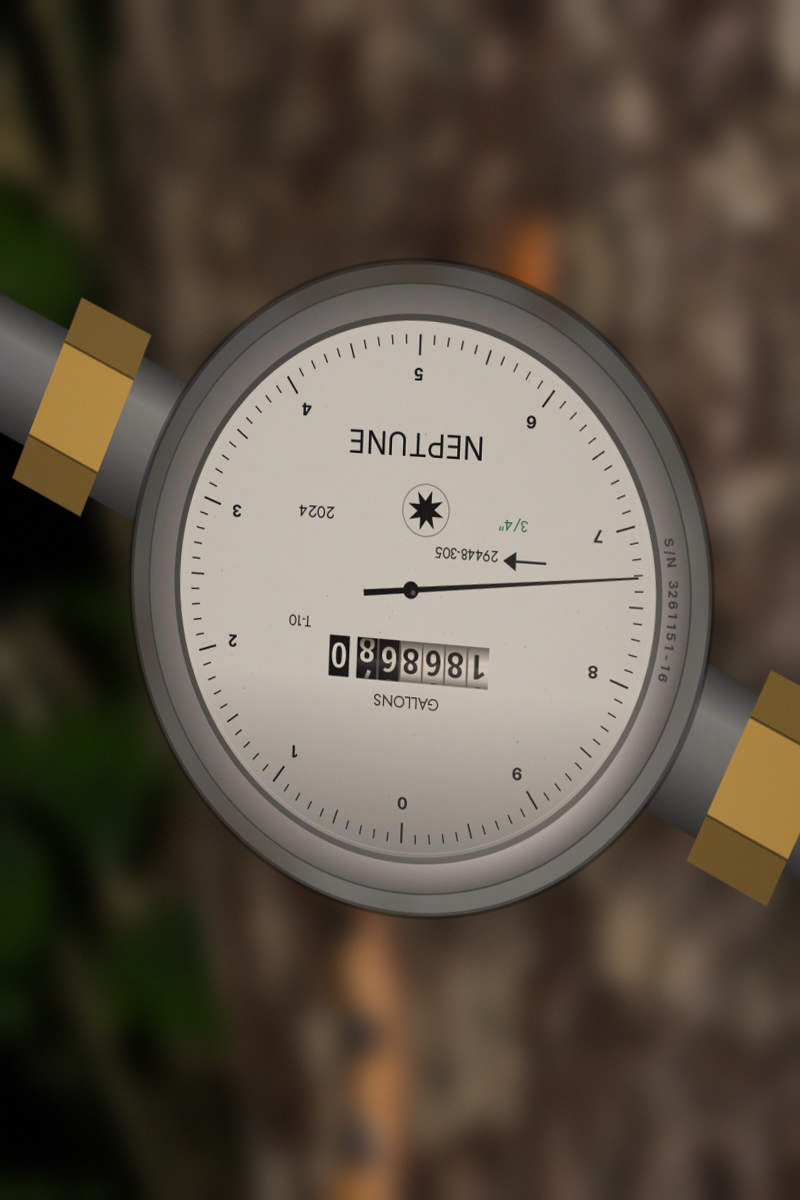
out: 1868677.3 gal
